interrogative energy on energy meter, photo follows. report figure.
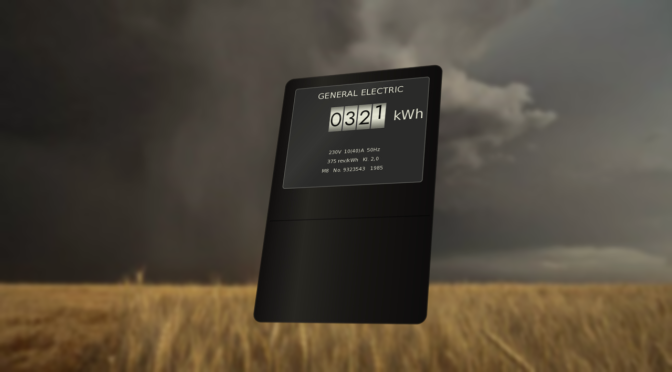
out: 321 kWh
